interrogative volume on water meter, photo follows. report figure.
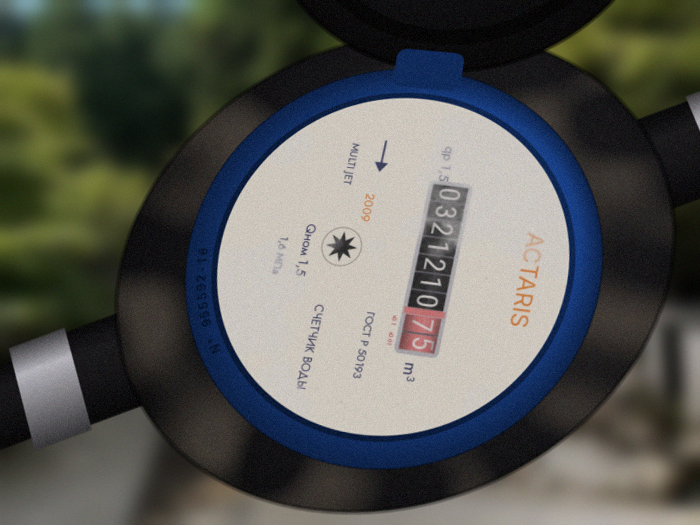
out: 321210.75 m³
